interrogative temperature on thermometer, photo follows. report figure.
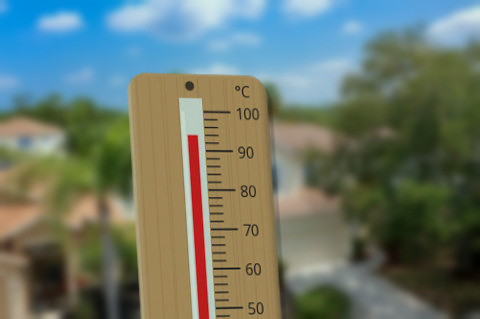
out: 94 °C
